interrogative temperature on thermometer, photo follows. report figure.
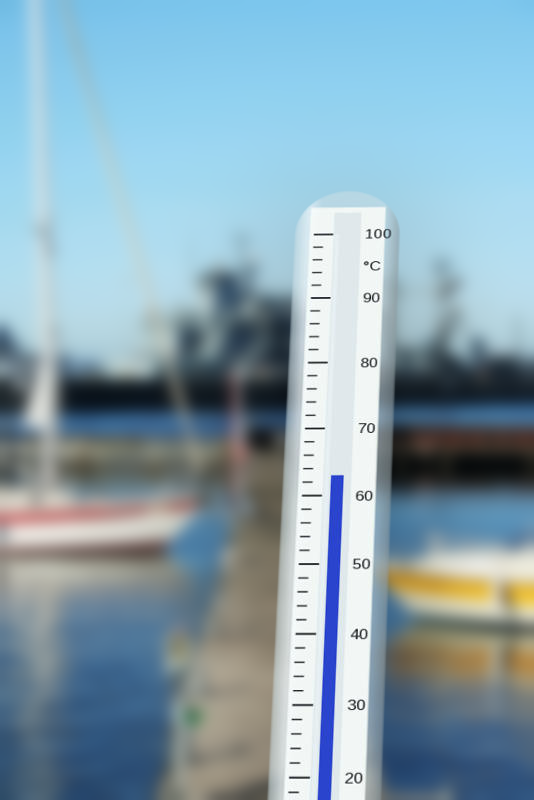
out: 63 °C
